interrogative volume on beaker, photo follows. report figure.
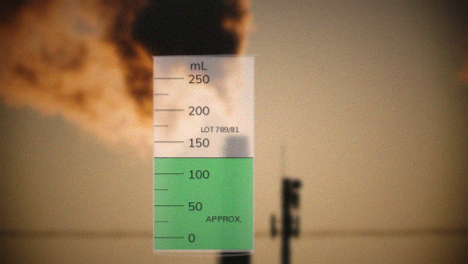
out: 125 mL
